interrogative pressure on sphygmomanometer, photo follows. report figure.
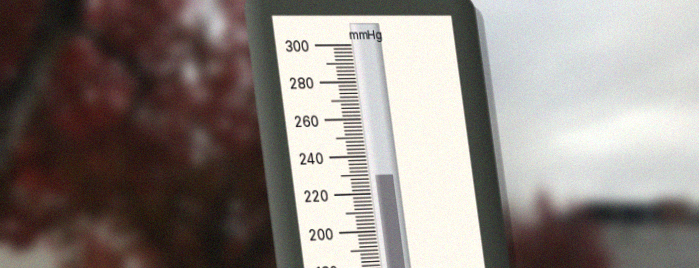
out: 230 mmHg
